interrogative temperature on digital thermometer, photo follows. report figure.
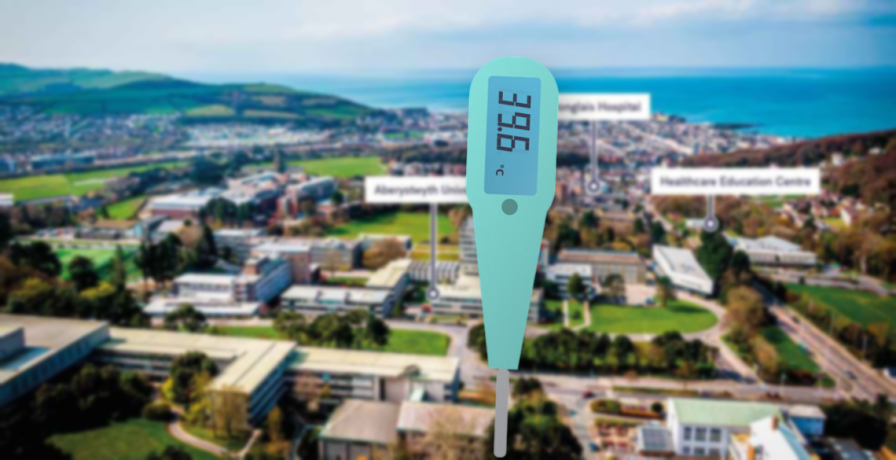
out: 39.6 °C
